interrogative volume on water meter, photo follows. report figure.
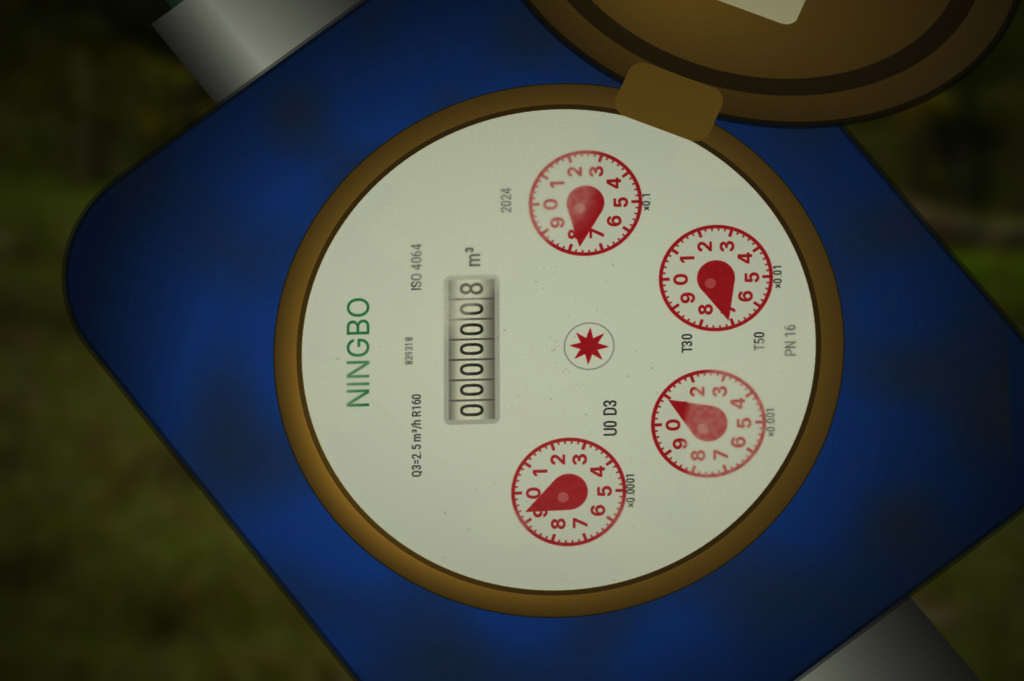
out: 8.7709 m³
